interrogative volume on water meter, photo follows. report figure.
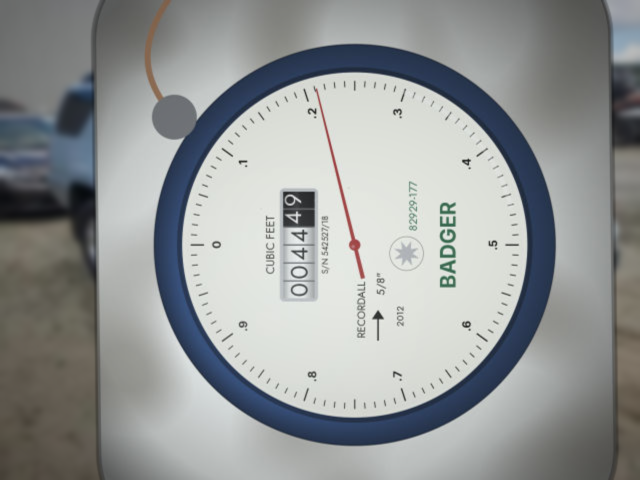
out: 4449.21 ft³
